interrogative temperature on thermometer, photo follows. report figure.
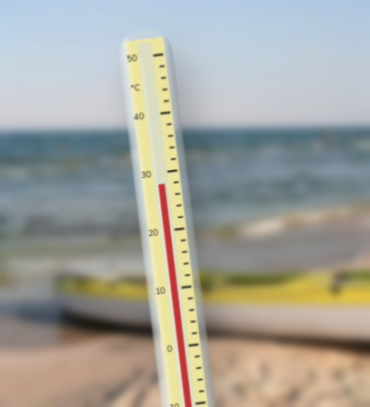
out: 28 °C
